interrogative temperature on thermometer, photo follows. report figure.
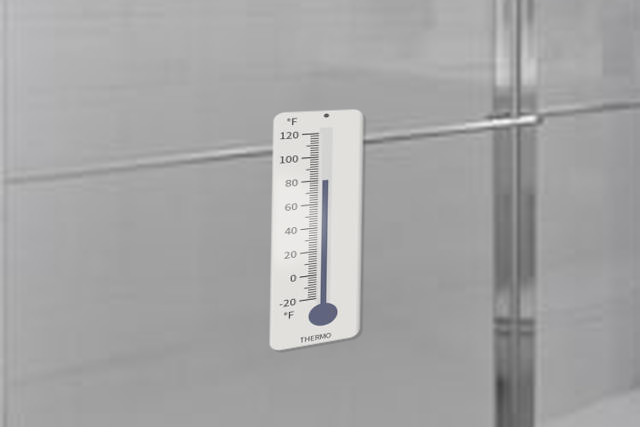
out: 80 °F
